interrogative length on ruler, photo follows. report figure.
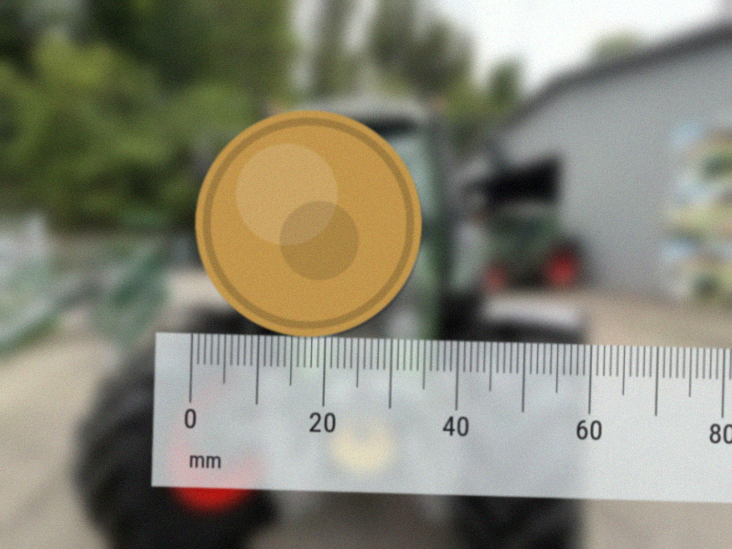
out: 34 mm
